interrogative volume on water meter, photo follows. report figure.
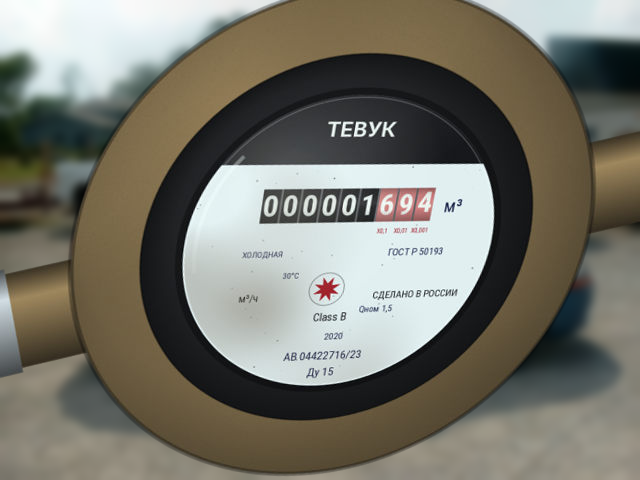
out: 1.694 m³
